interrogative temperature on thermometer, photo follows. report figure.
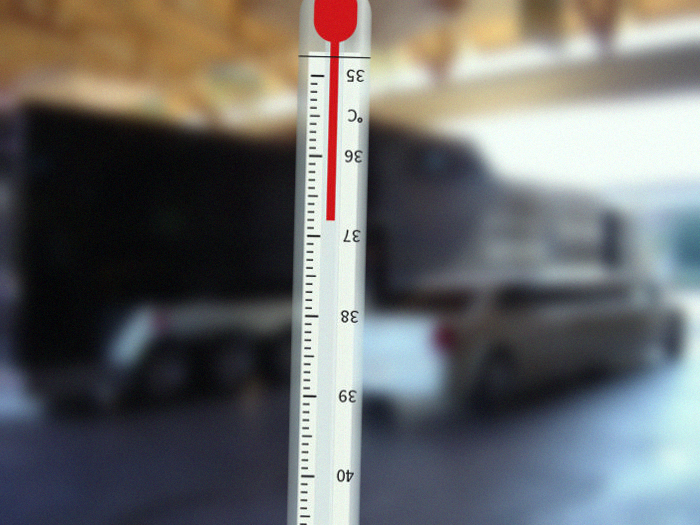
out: 36.8 °C
